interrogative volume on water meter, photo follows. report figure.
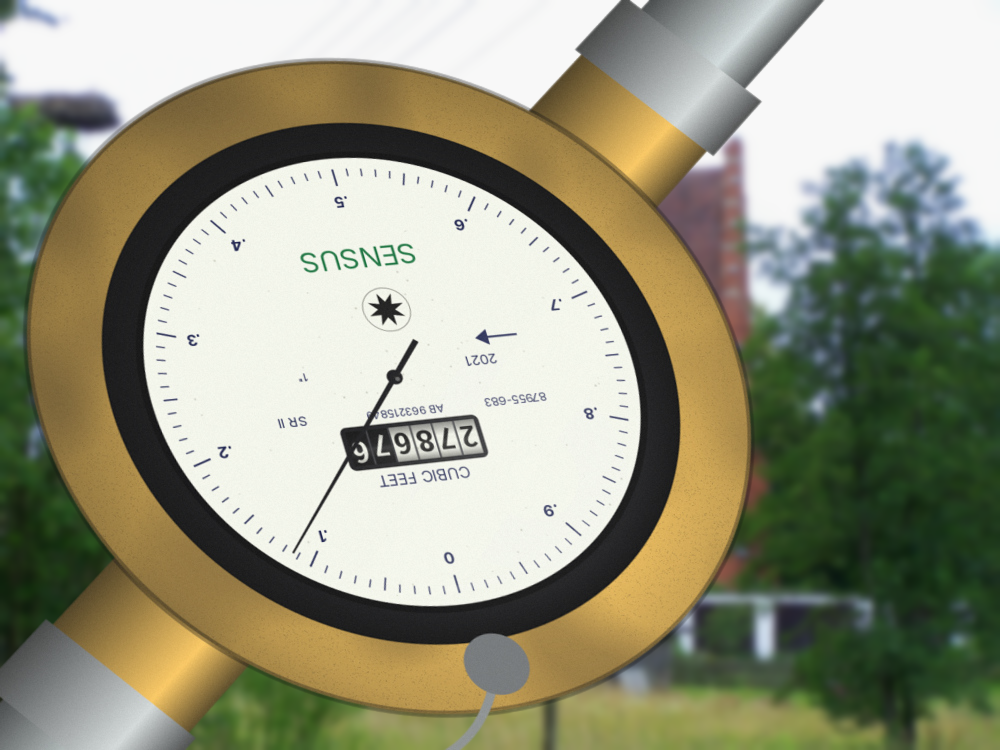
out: 278676.11 ft³
